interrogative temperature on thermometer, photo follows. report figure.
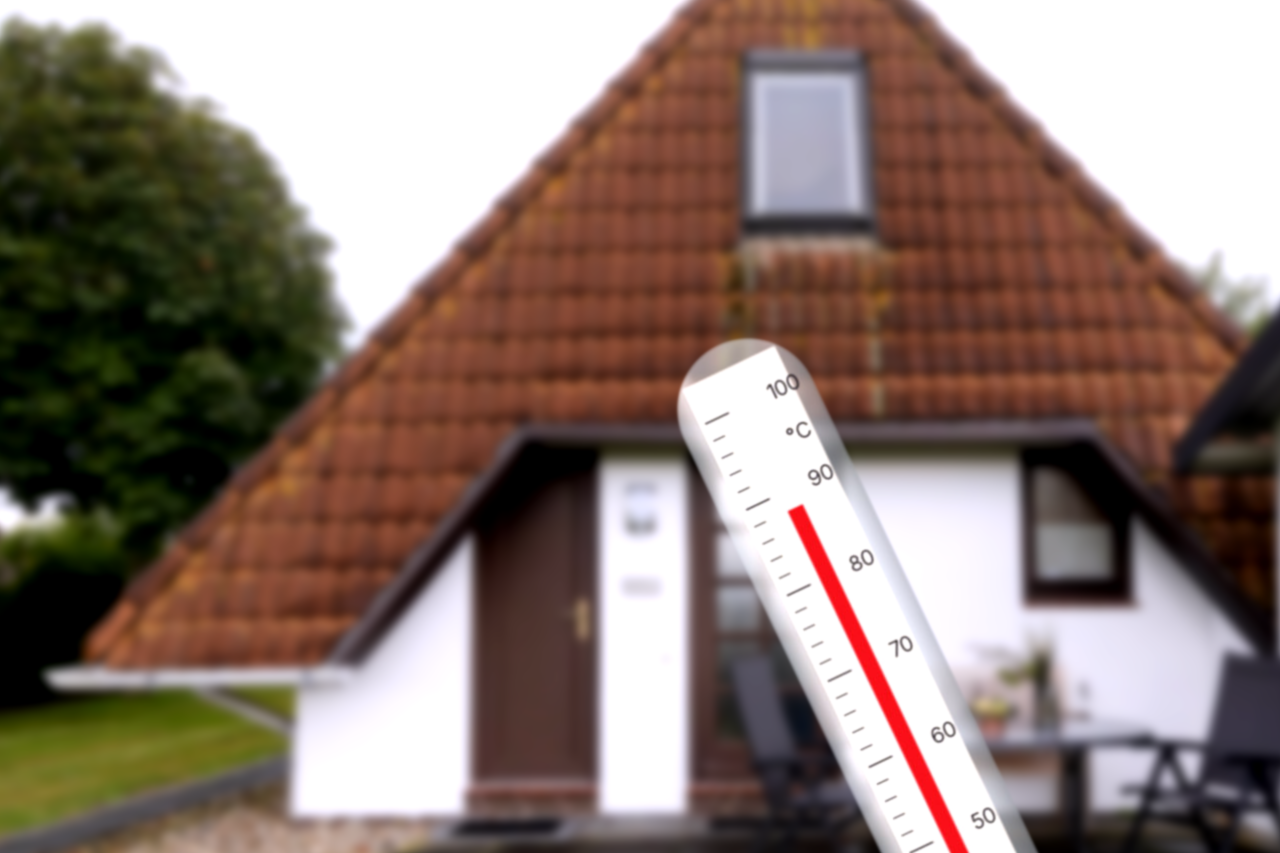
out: 88 °C
